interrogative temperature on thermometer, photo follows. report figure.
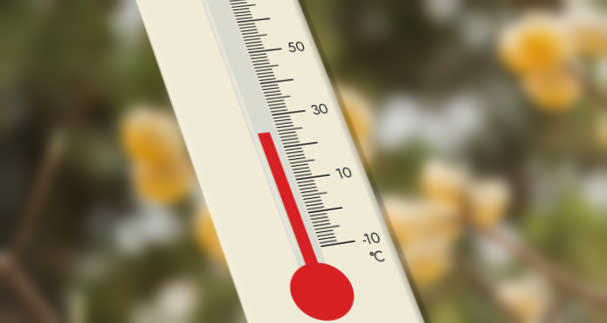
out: 25 °C
